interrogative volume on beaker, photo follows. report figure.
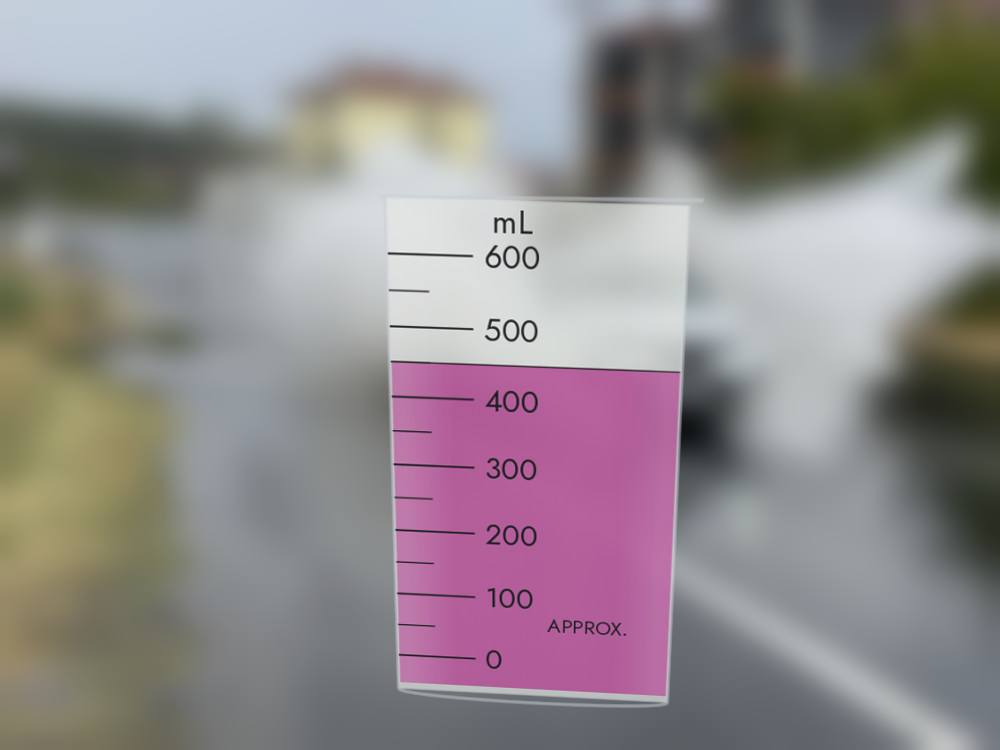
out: 450 mL
